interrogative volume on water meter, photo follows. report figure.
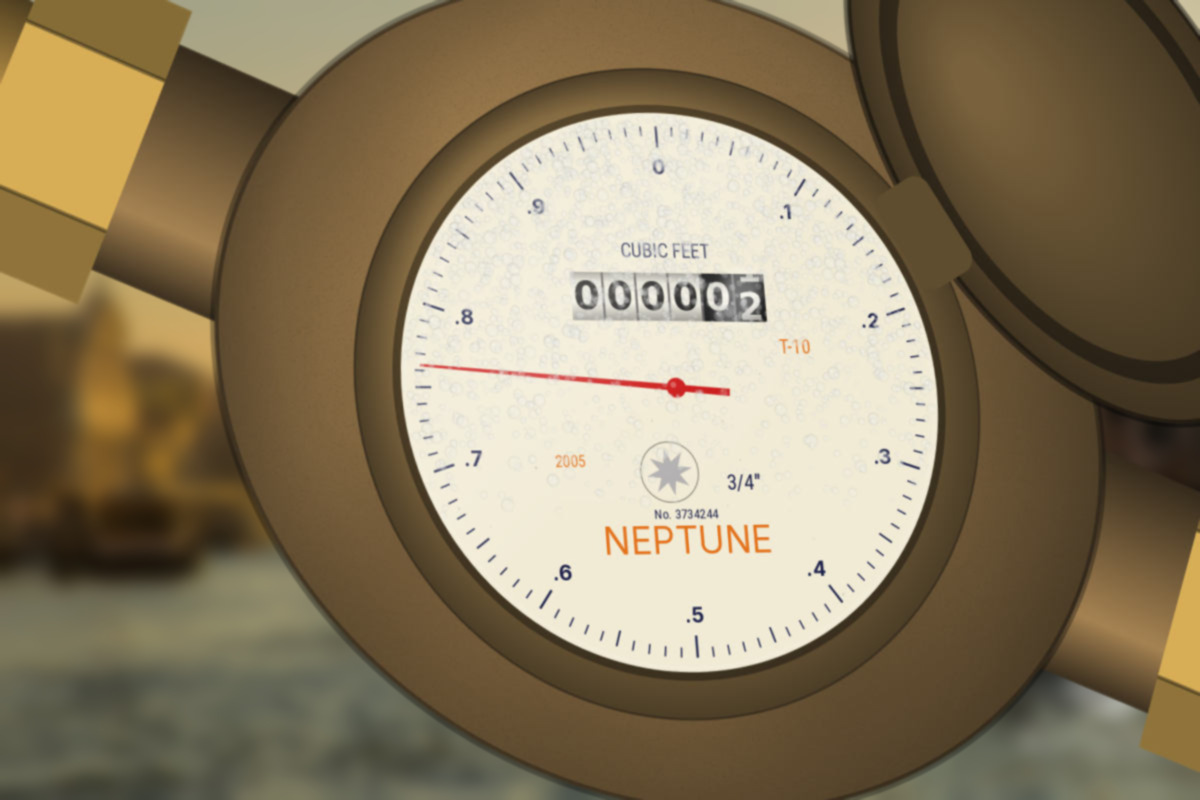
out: 1.76 ft³
